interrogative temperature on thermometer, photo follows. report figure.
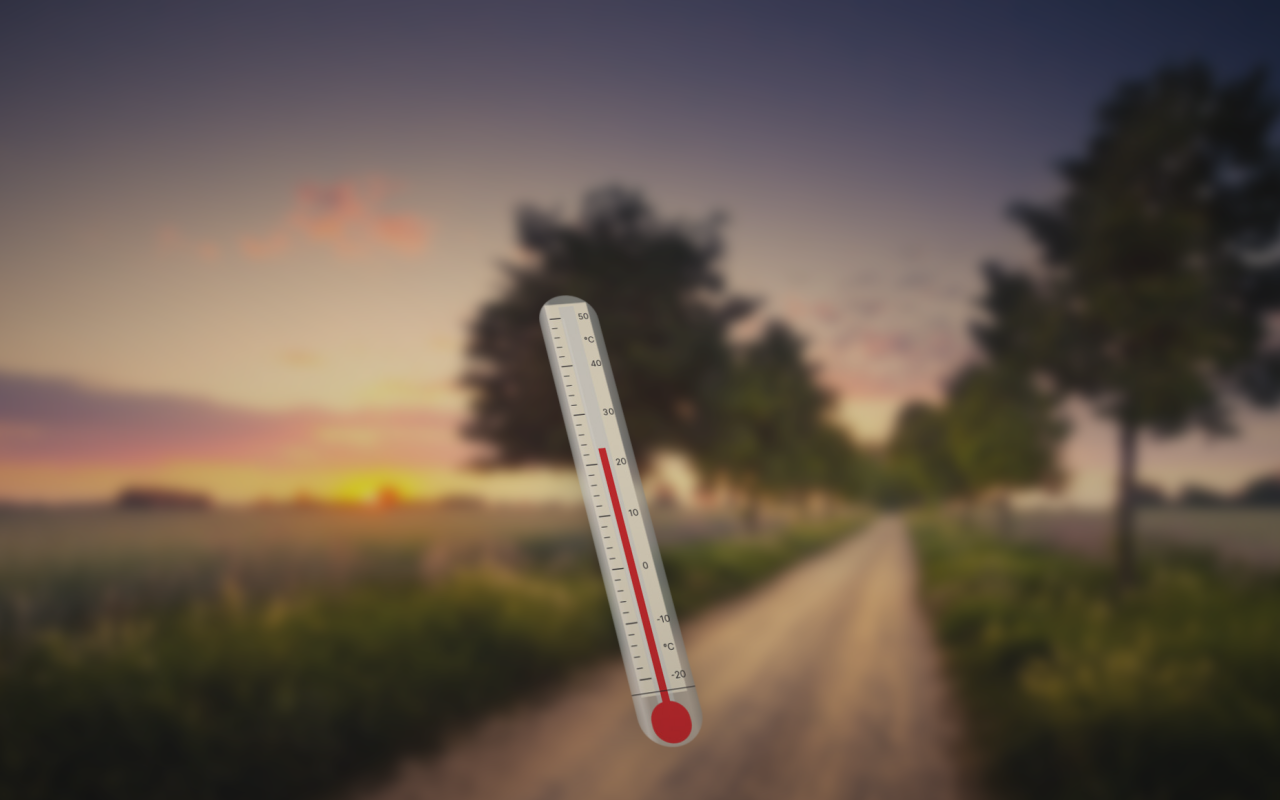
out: 23 °C
